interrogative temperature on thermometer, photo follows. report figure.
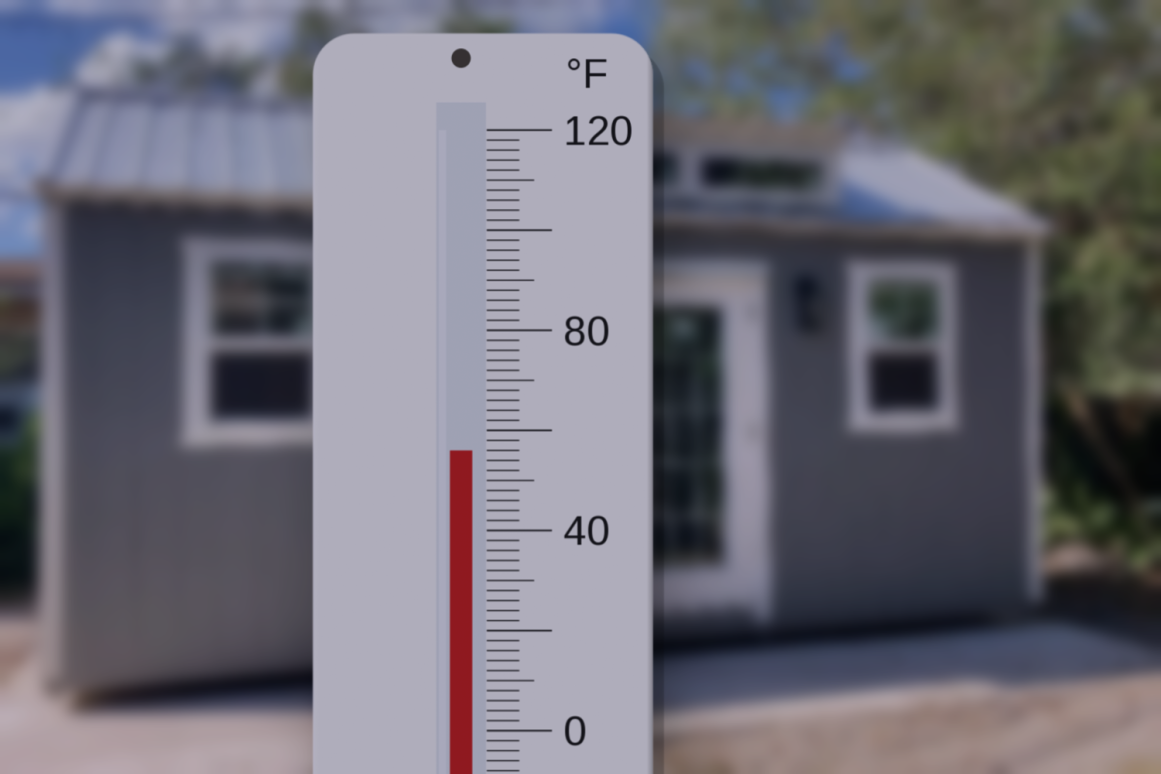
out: 56 °F
